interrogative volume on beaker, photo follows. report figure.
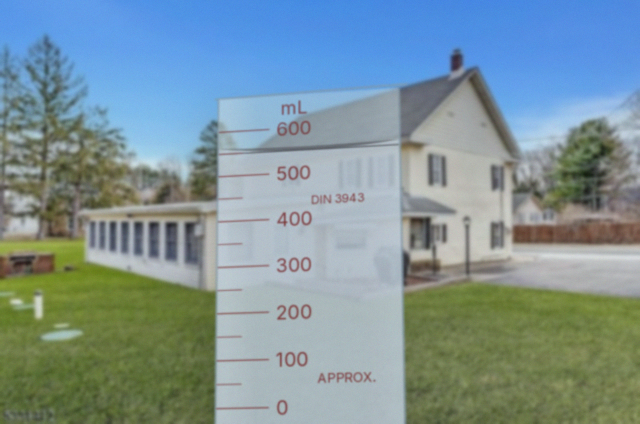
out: 550 mL
